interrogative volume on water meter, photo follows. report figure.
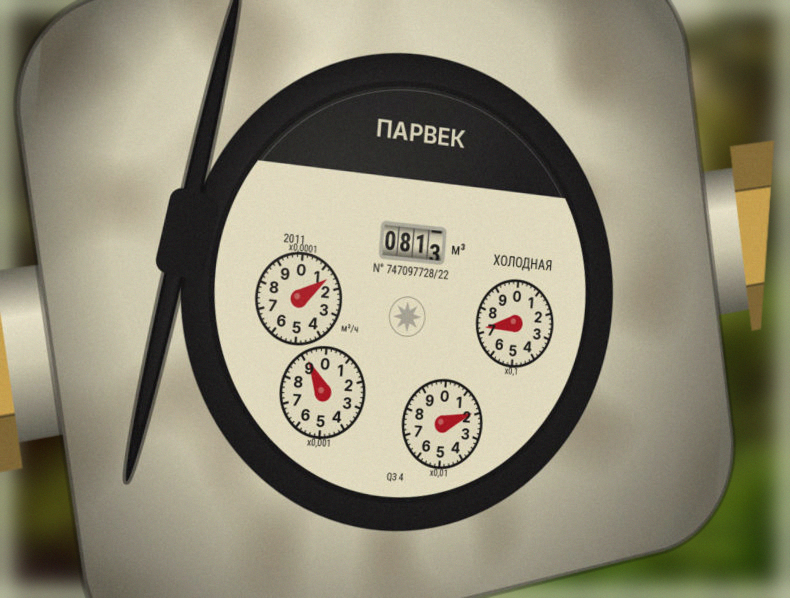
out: 812.7191 m³
